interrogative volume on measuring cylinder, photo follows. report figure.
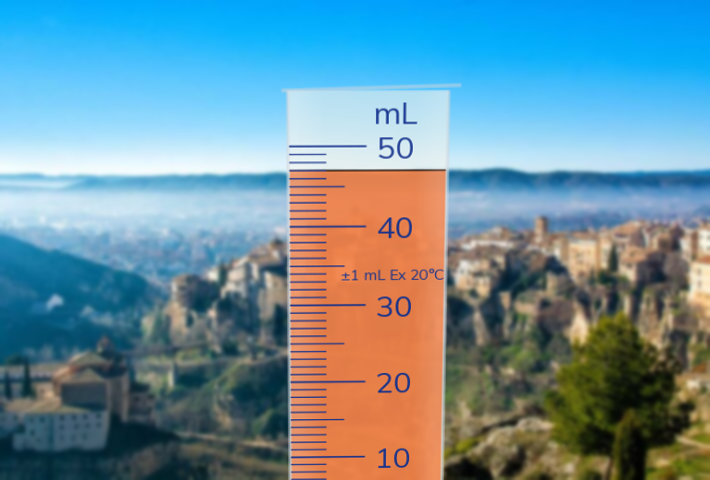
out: 47 mL
